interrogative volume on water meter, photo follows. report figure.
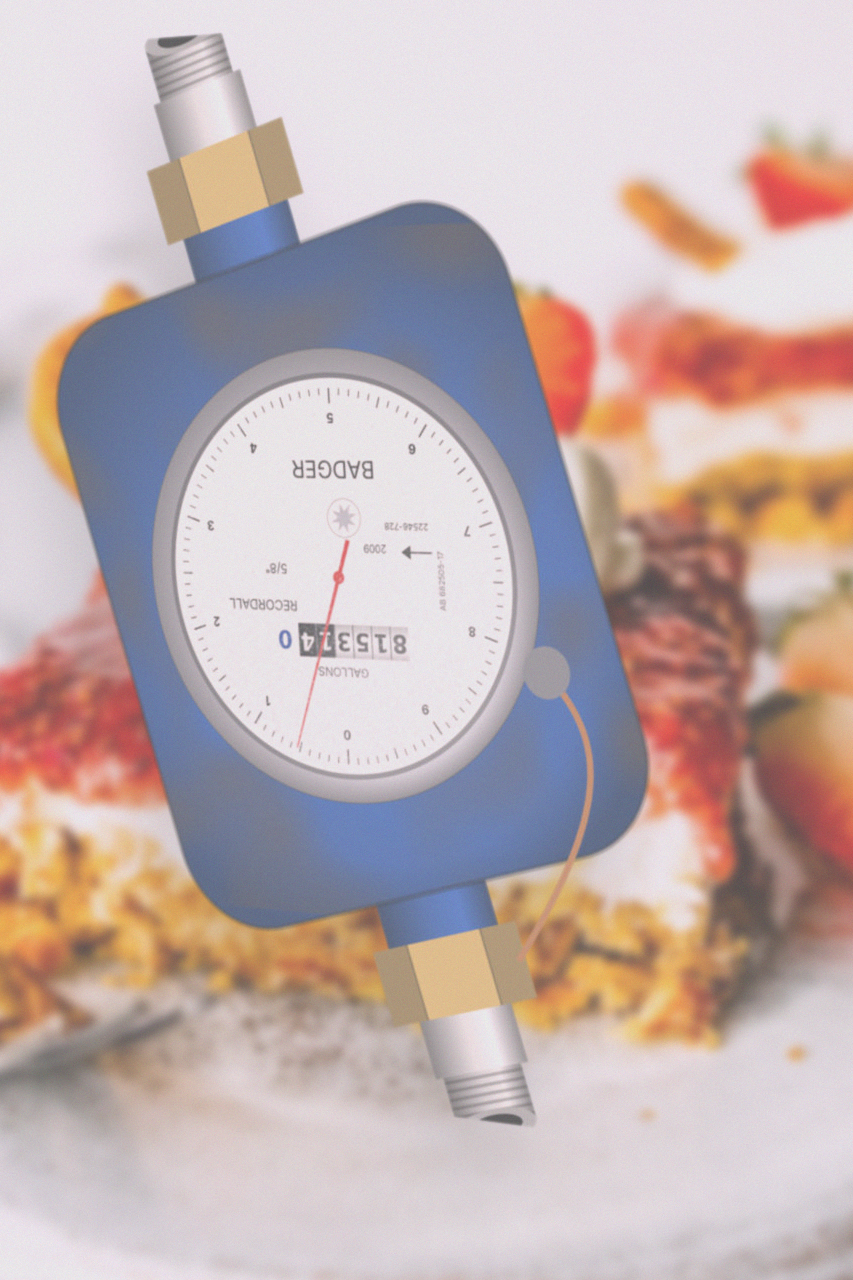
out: 8153140.5 gal
